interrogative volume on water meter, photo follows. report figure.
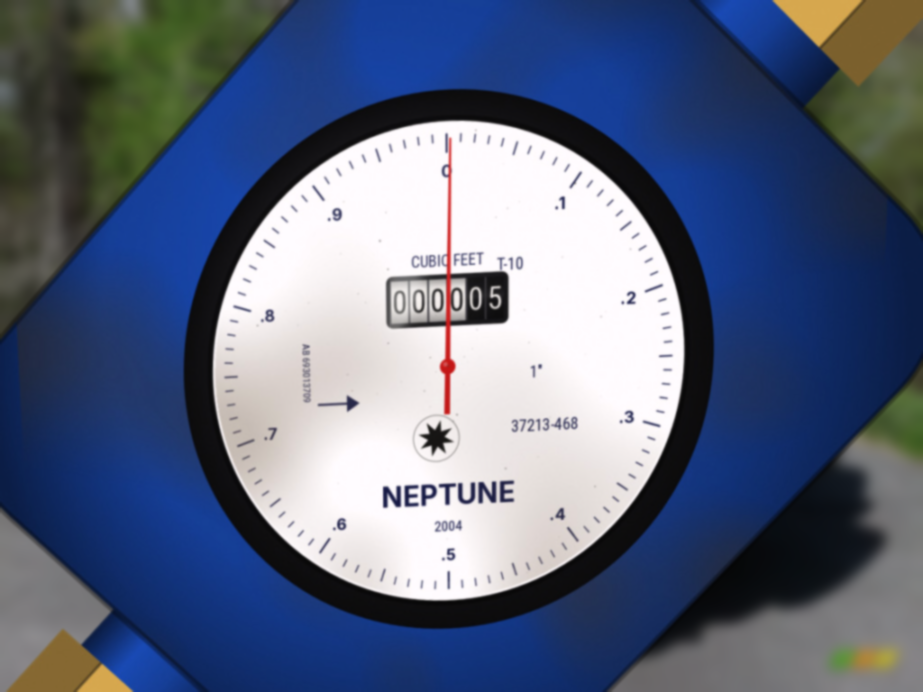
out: 5.00 ft³
